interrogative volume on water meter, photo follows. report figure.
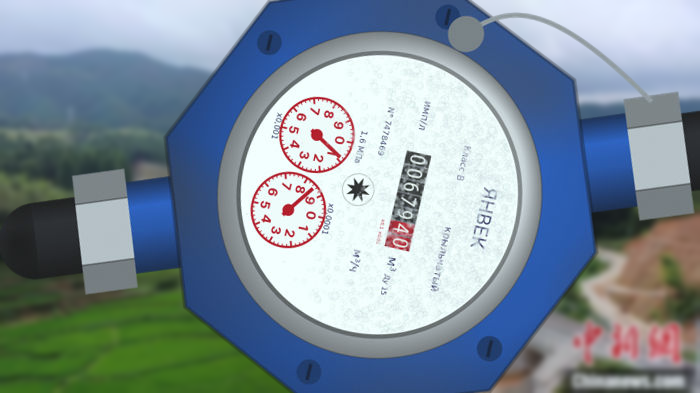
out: 679.4008 m³
